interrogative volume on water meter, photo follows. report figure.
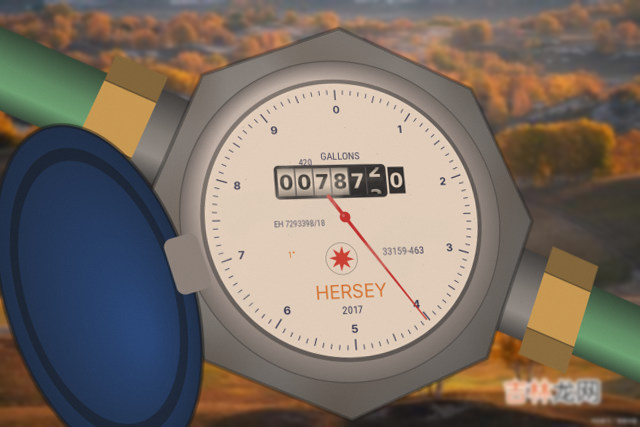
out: 78724.0 gal
